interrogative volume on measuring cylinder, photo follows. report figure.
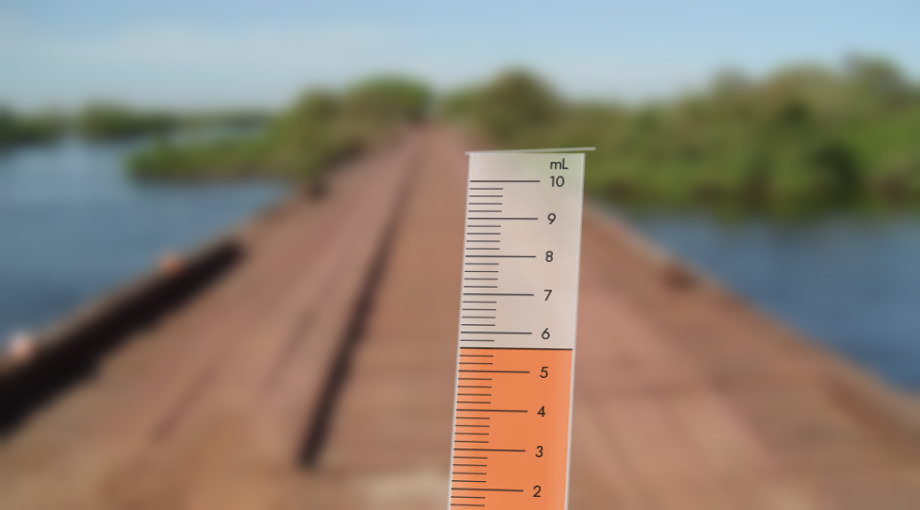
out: 5.6 mL
